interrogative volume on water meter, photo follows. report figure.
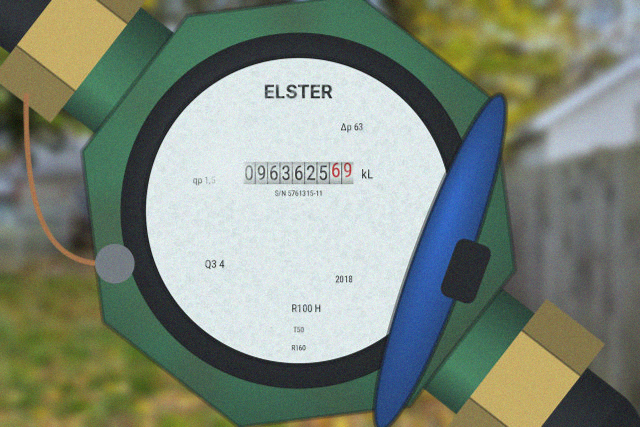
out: 963625.69 kL
